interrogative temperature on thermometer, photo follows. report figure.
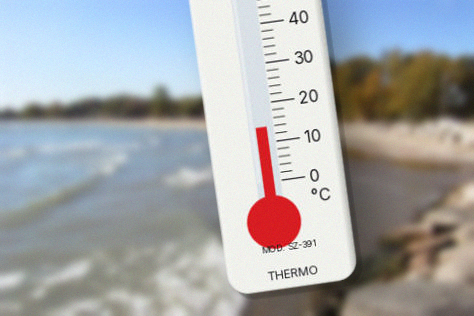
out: 14 °C
